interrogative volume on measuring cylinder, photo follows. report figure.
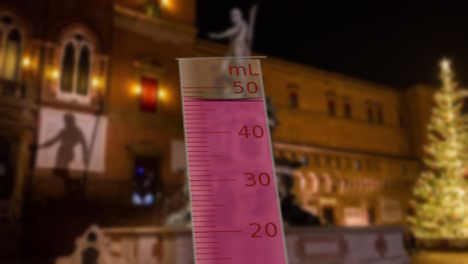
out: 47 mL
